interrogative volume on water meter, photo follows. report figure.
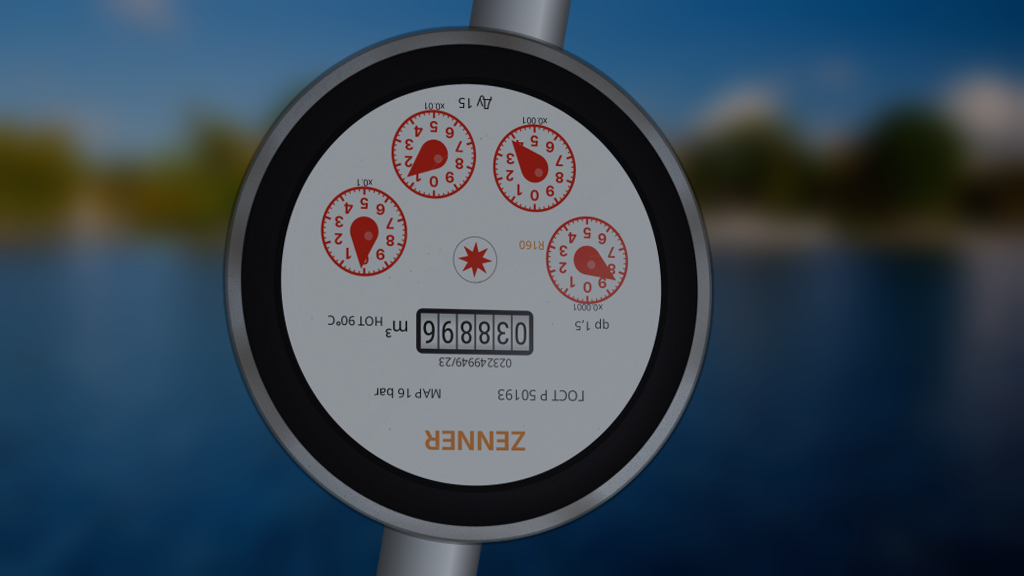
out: 38896.0138 m³
